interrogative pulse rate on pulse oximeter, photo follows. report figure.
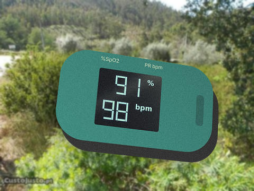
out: 98 bpm
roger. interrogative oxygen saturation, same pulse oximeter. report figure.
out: 91 %
